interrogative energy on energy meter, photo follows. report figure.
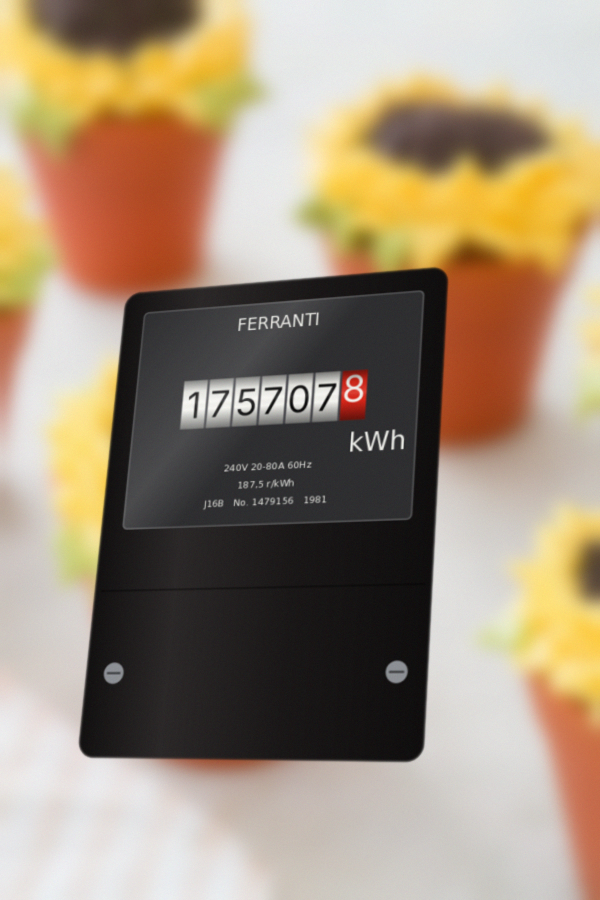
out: 175707.8 kWh
